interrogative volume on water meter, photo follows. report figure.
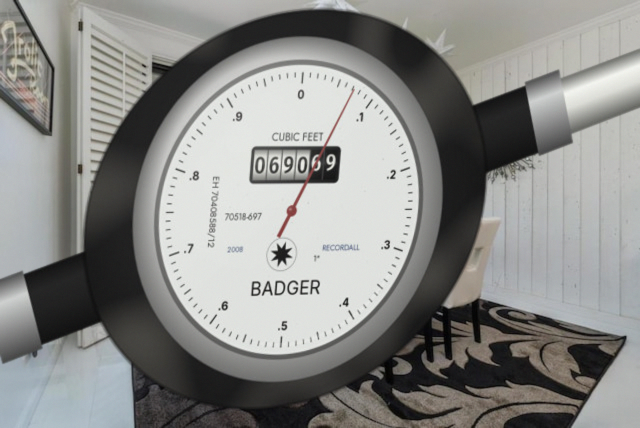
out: 69069.07 ft³
